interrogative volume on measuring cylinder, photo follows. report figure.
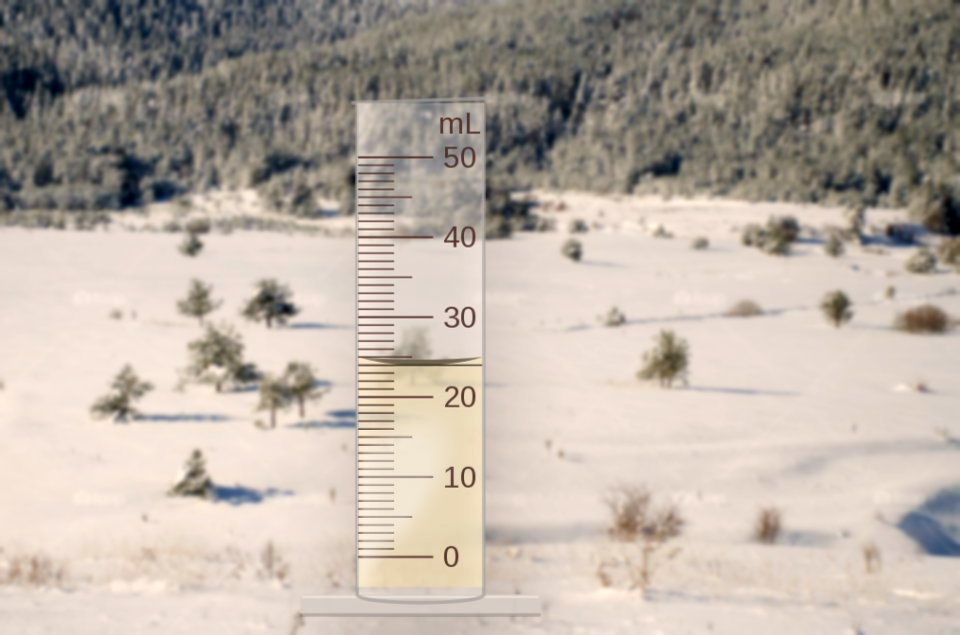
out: 24 mL
